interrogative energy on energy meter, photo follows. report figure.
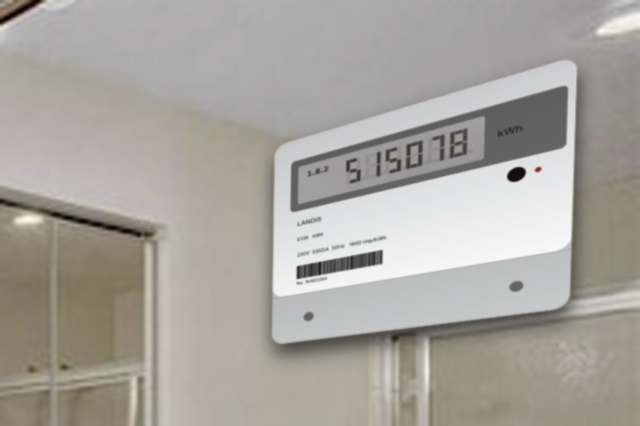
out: 515078 kWh
